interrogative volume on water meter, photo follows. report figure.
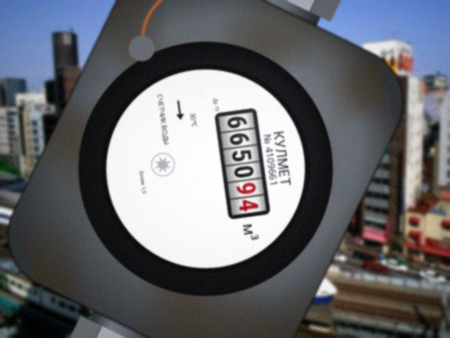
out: 6650.94 m³
